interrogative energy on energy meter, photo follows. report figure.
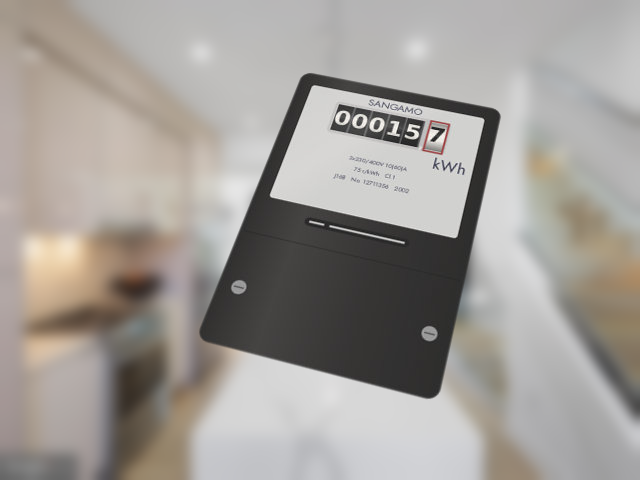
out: 15.7 kWh
